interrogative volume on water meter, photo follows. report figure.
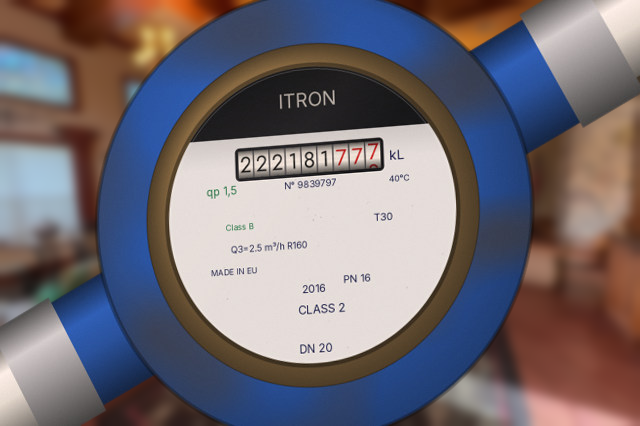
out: 222181.777 kL
